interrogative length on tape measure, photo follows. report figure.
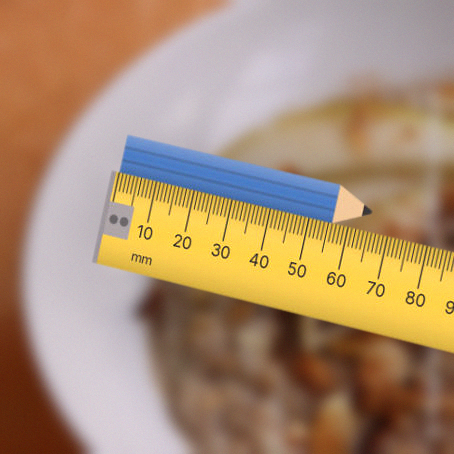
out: 65 mm
